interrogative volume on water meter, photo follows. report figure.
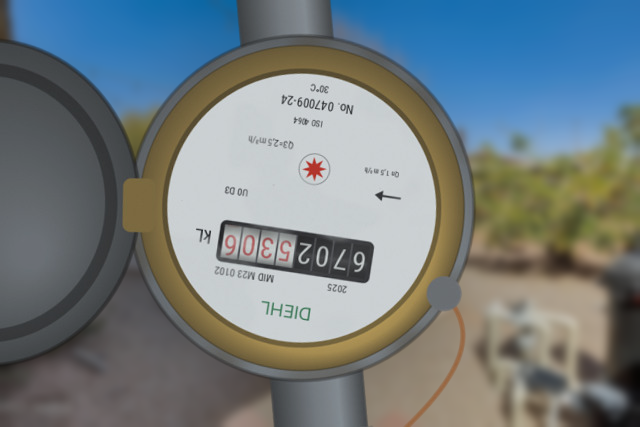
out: 6702.5306 kL
